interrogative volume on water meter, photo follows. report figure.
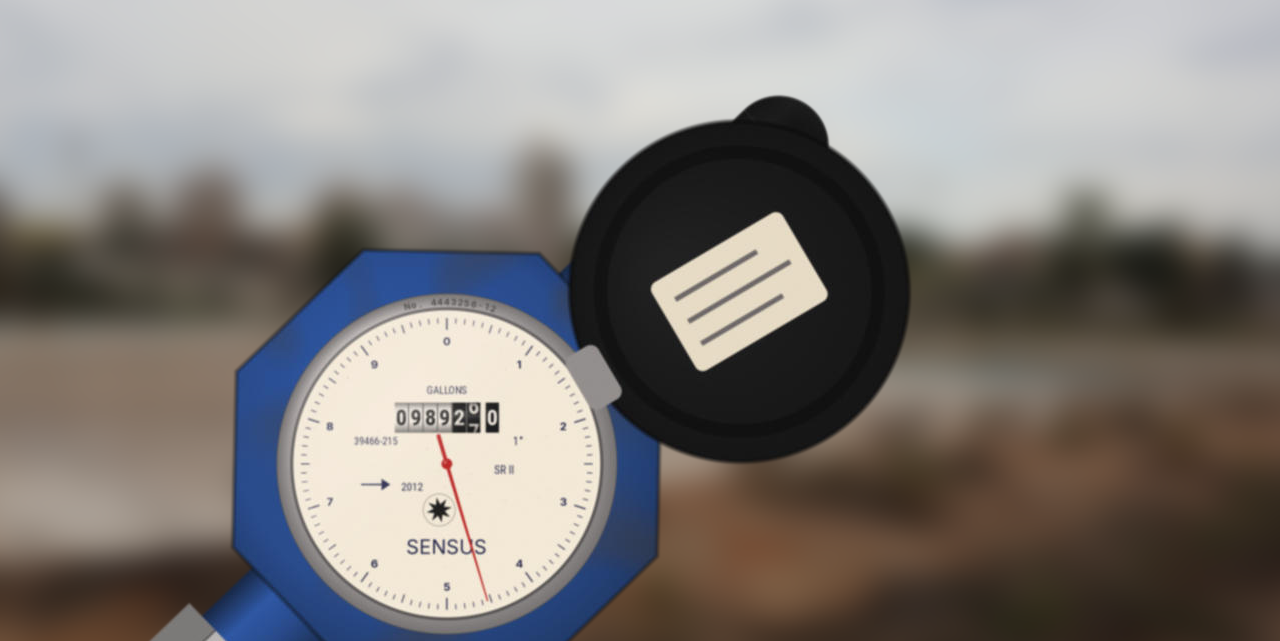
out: 989264.5 gal
